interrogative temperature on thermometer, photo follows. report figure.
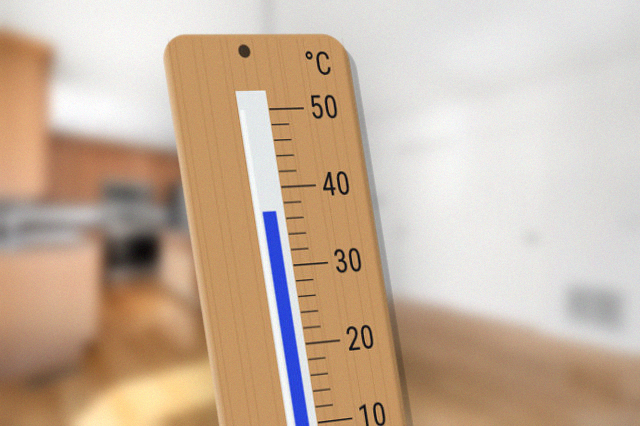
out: 37 °C
